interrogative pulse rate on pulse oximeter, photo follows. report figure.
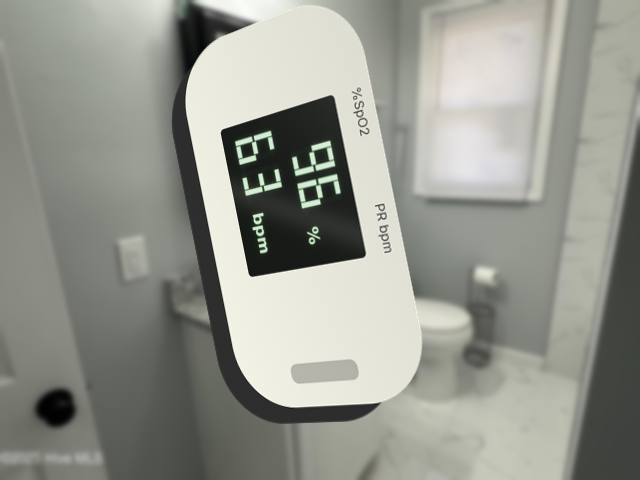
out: 63 bpm
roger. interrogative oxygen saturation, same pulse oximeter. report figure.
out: 96 %
